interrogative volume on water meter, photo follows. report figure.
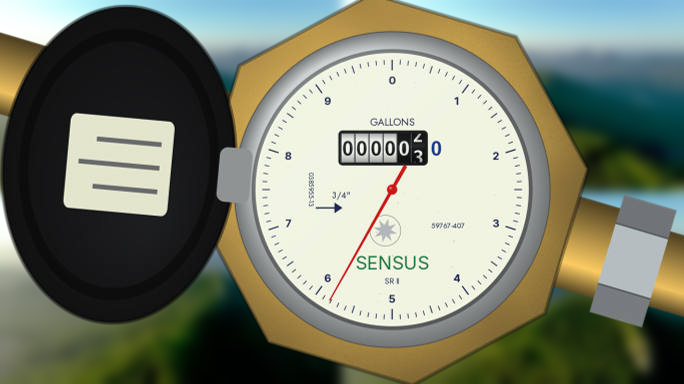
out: 25.8 gal
